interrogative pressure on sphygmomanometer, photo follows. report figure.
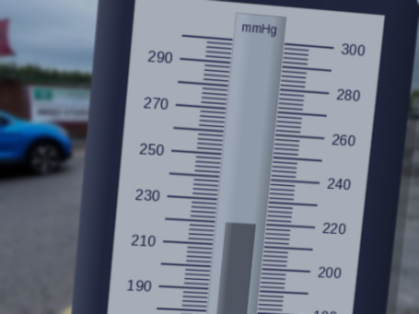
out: 220 mmHg
